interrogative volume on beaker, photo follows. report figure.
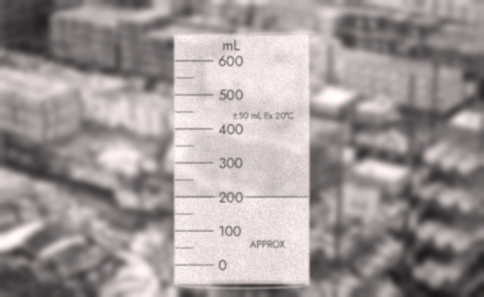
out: 200 mL
